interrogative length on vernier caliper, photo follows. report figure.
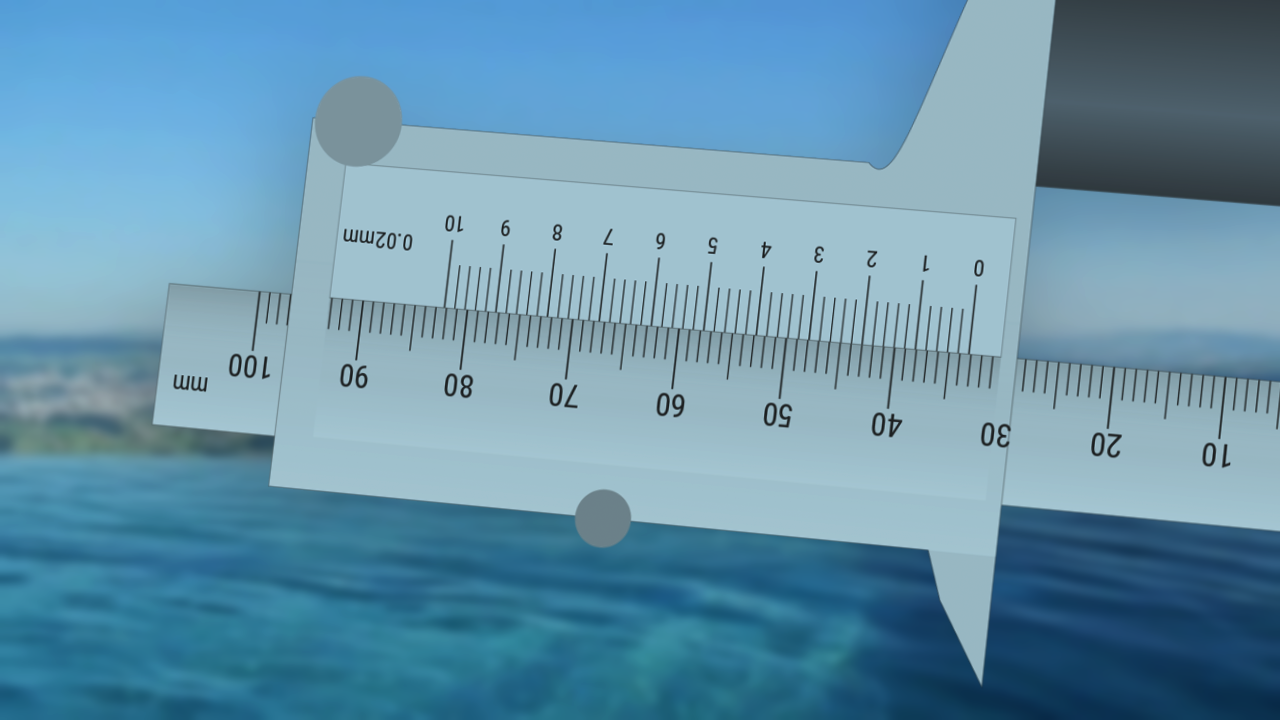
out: 33.2 mm
